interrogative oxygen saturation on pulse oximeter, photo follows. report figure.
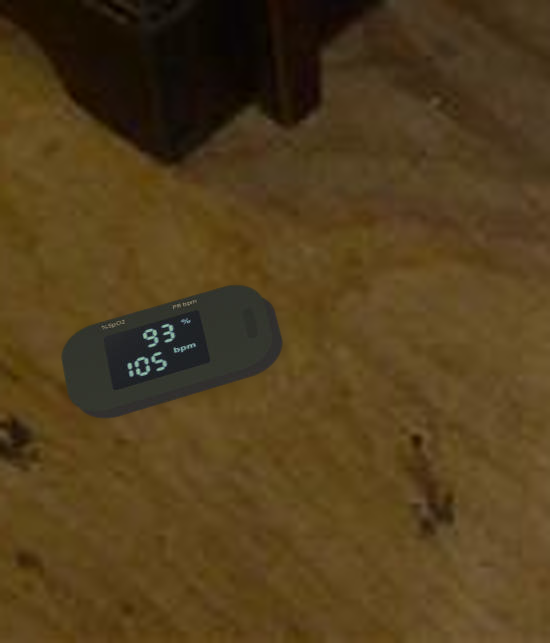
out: 93 %
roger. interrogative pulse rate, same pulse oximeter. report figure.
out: 105 bpm
